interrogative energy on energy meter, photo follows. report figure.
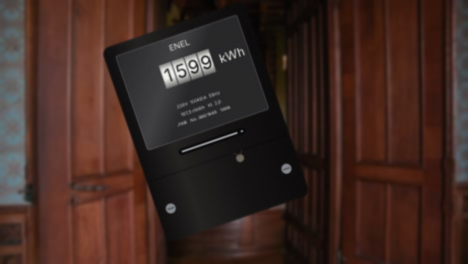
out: 1599 kWh
